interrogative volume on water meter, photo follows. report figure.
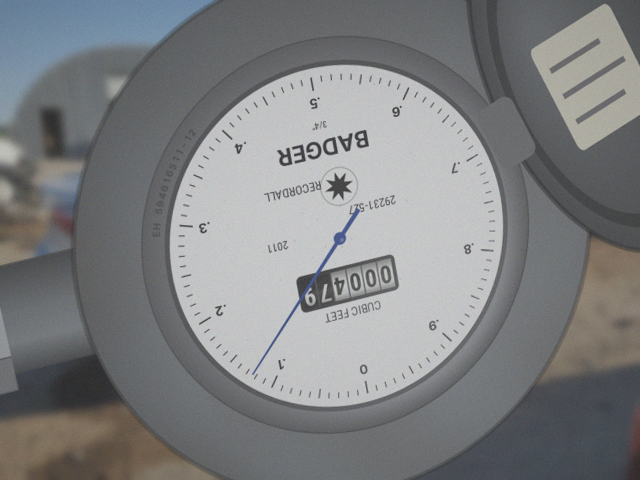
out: 479.12 ft³
